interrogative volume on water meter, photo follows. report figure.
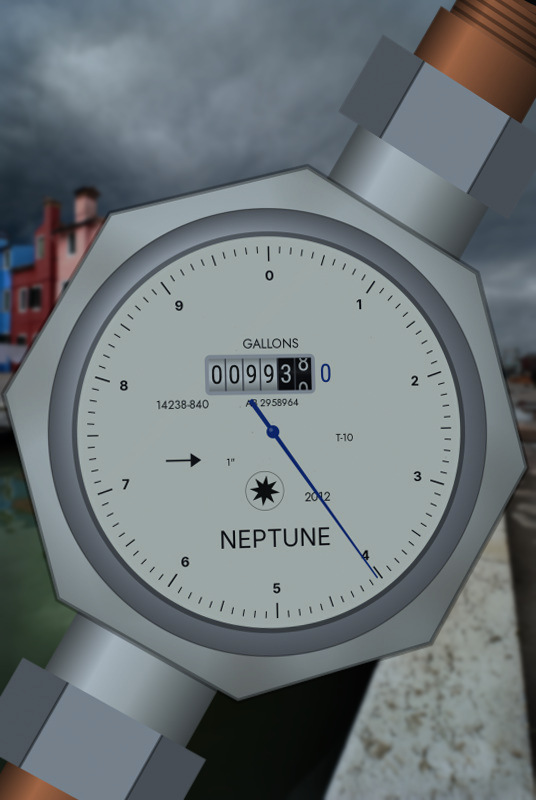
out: 99384.0 gal
